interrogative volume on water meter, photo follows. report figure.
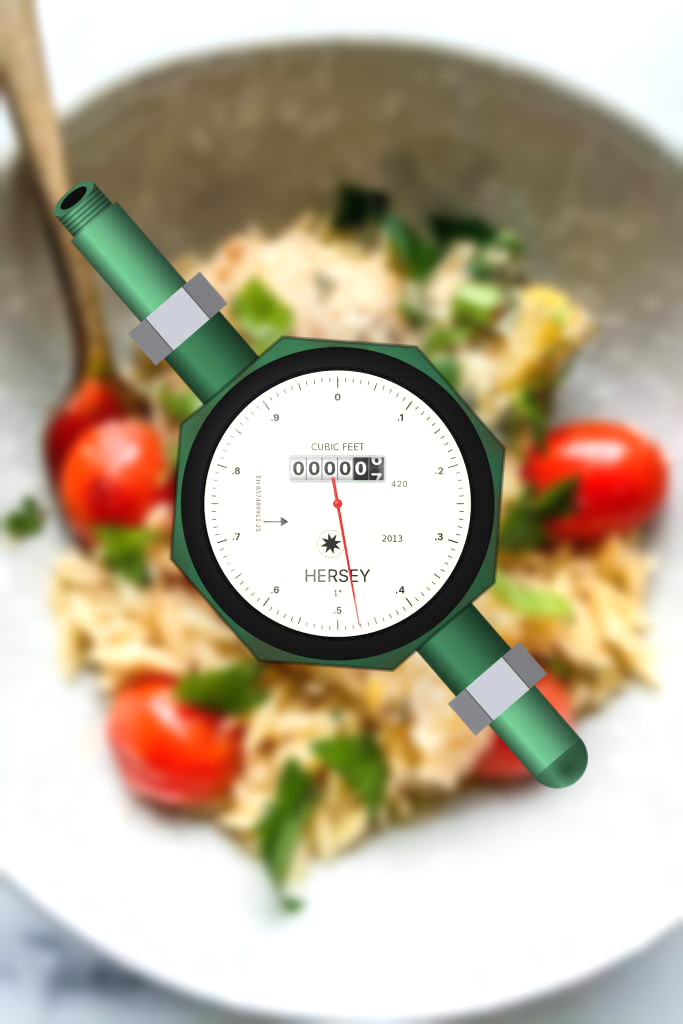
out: 6.47 ft³
